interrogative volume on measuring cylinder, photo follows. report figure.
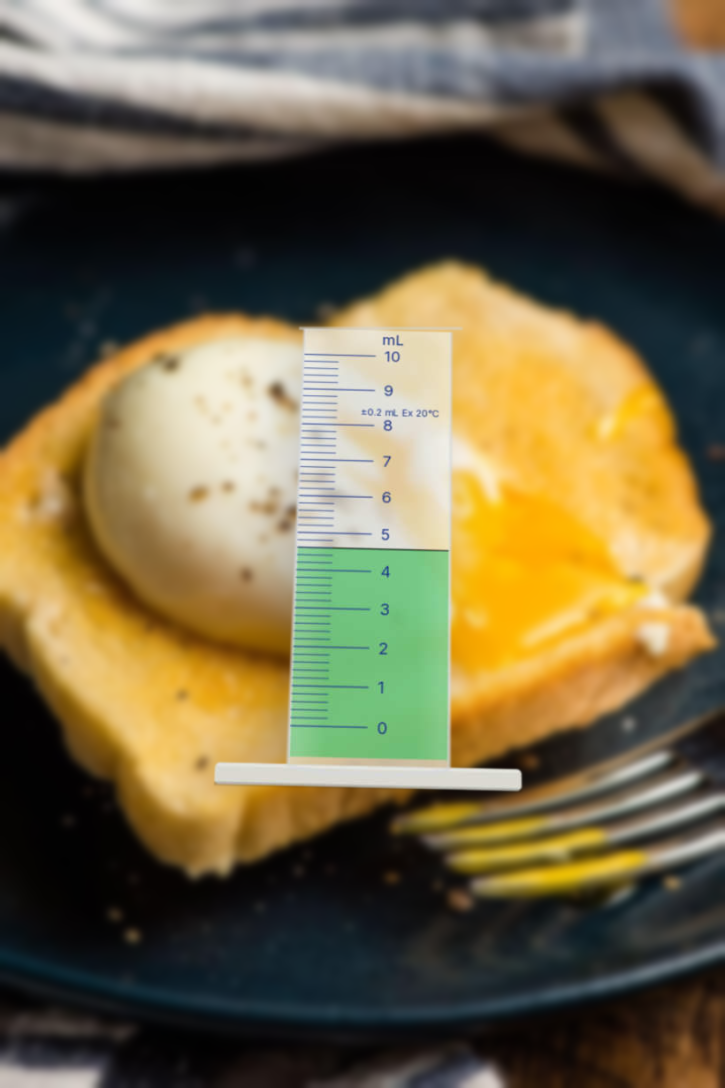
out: 4.6 mL
